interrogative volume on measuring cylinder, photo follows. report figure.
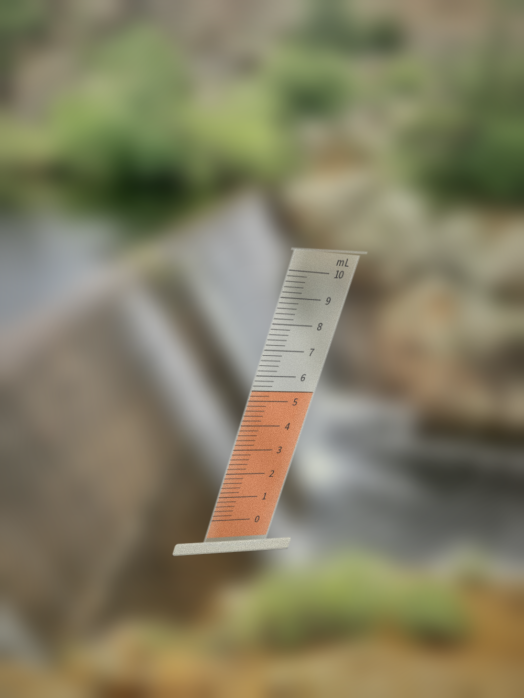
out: 5.4 mL
